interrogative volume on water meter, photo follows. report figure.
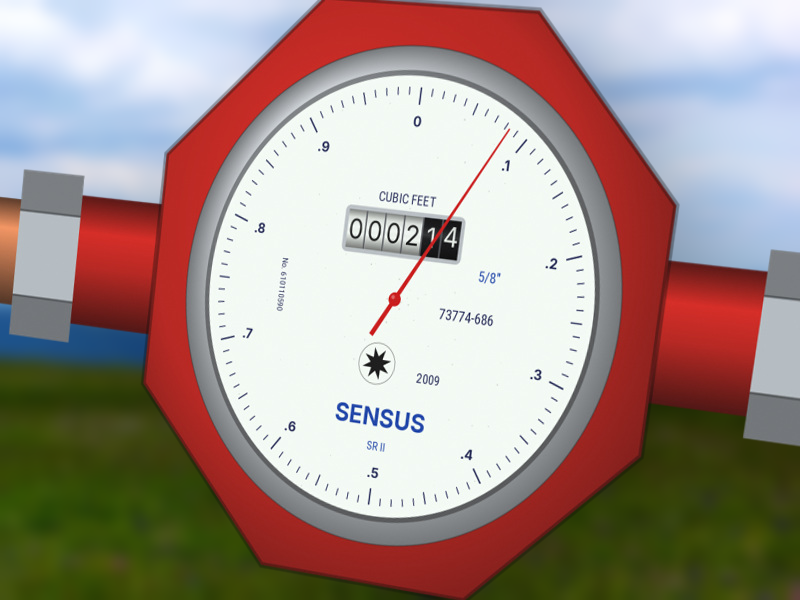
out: 214.08 ft³
